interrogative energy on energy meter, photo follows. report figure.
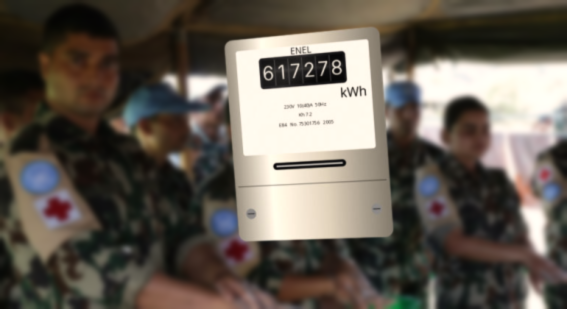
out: 617278 kWh
